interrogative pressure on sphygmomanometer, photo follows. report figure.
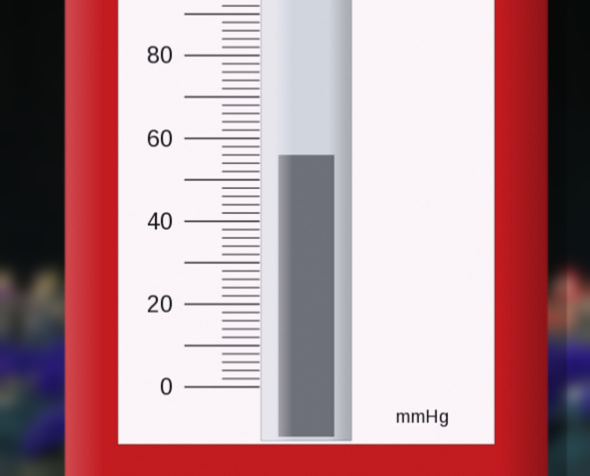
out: 56 mmHg
